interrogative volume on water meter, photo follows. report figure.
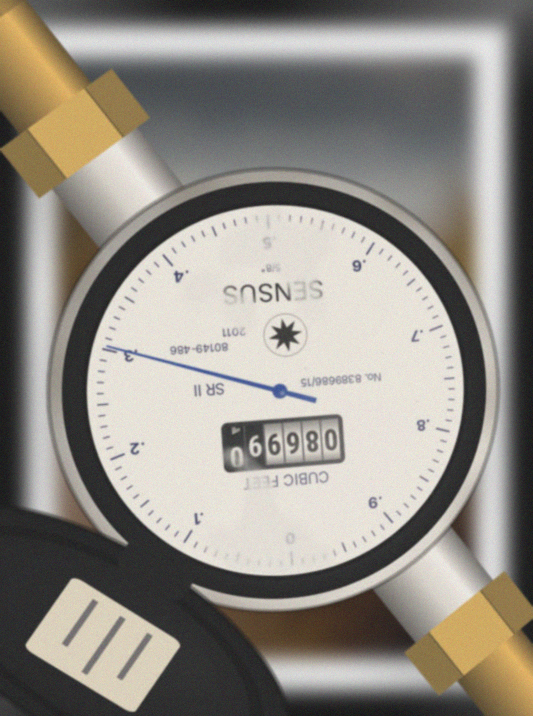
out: 86990.30 ft³
